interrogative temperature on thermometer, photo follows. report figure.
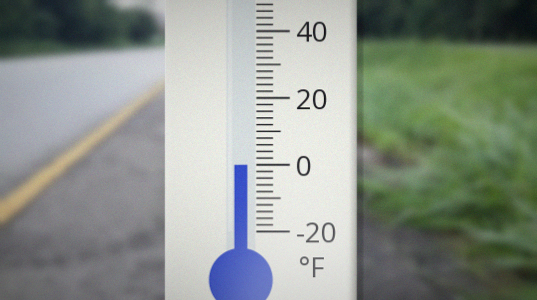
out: 0 °F
